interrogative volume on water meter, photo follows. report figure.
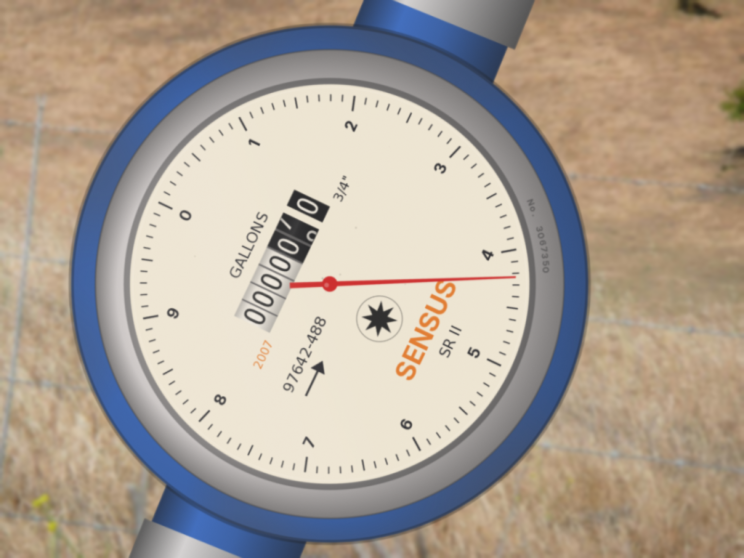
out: 74.2 gal
